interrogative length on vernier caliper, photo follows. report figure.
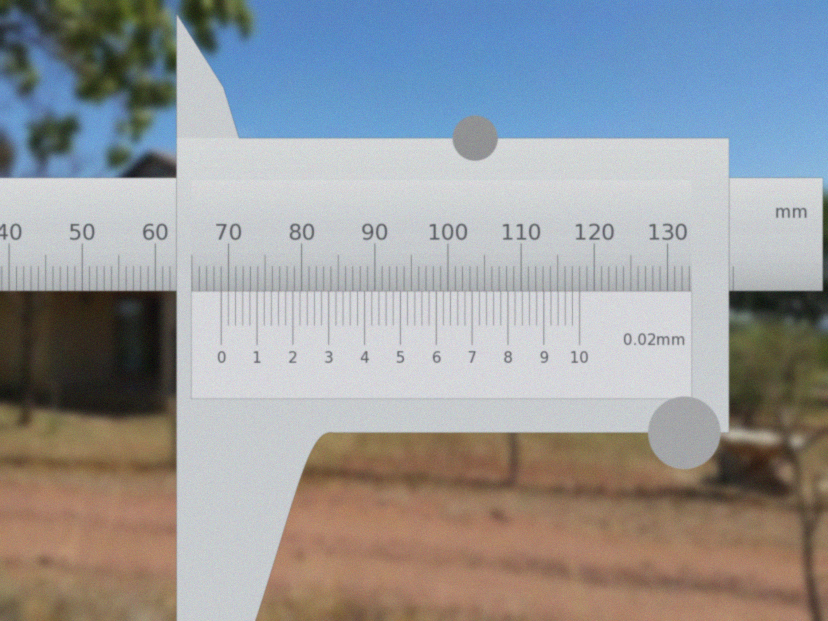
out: 69.0 mm
